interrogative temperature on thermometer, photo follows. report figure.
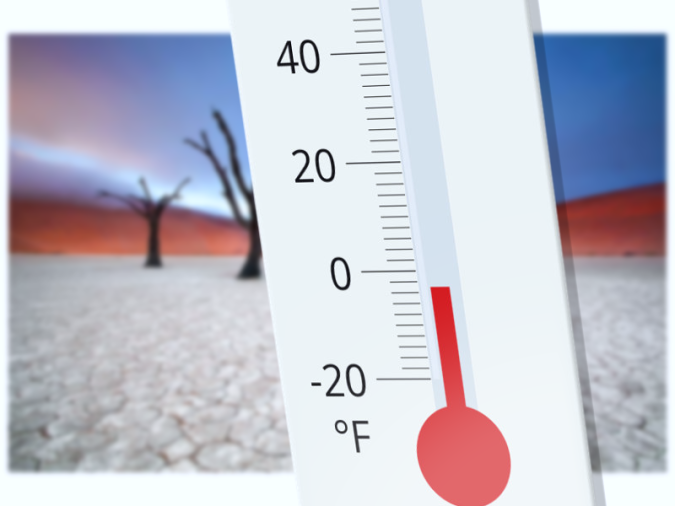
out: -3 °F
